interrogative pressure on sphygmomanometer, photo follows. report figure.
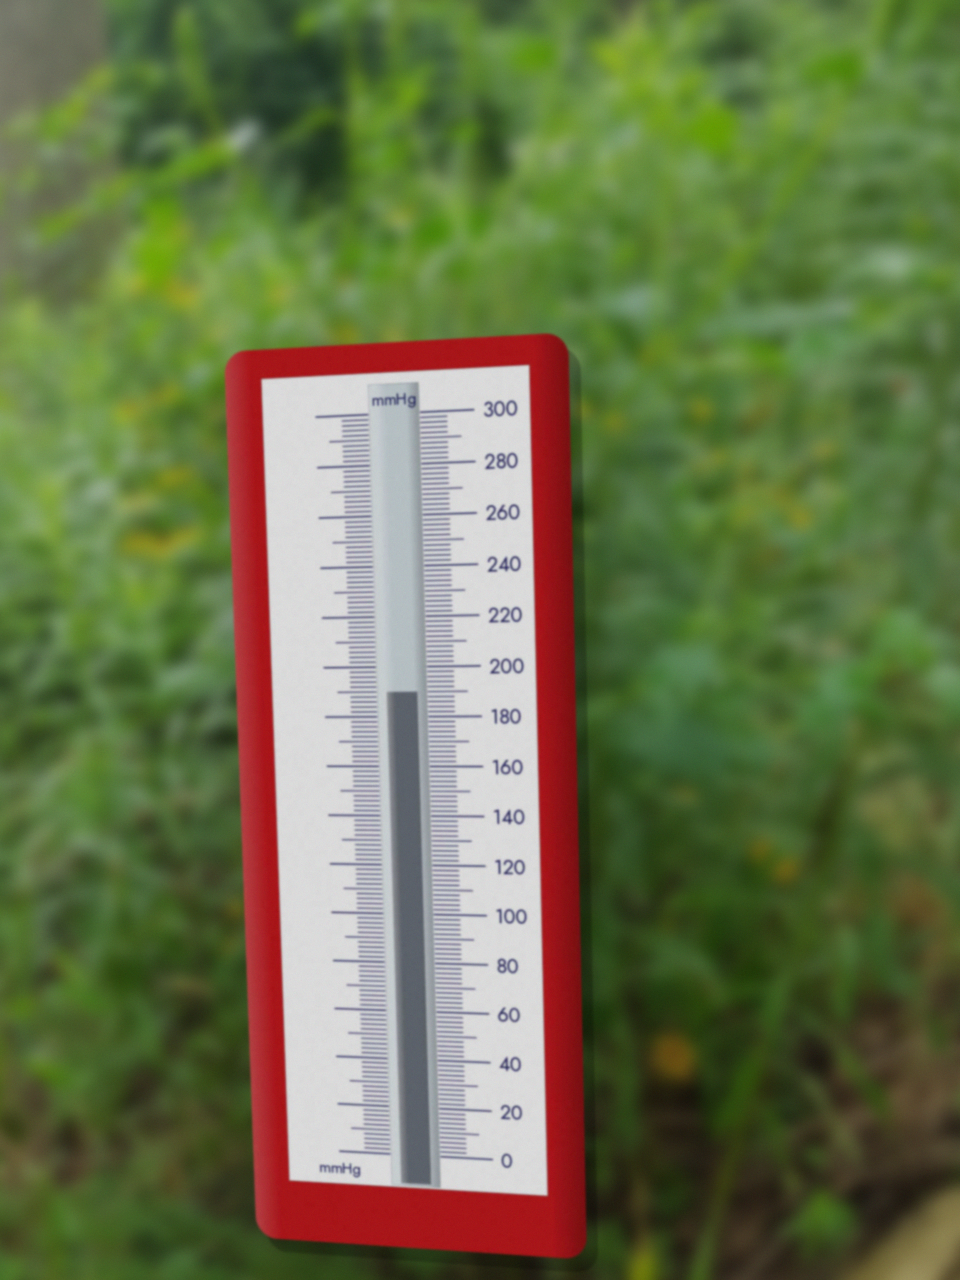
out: 190 mmHg
